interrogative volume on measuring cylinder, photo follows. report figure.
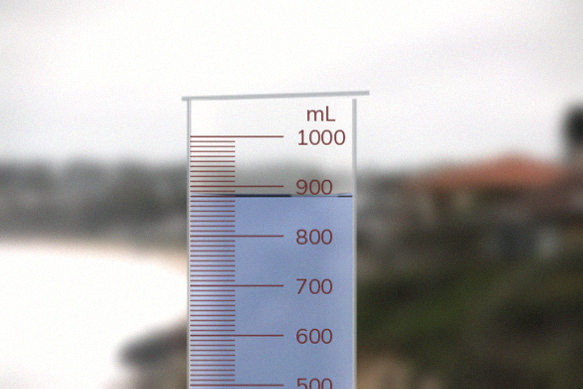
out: 880 mL
